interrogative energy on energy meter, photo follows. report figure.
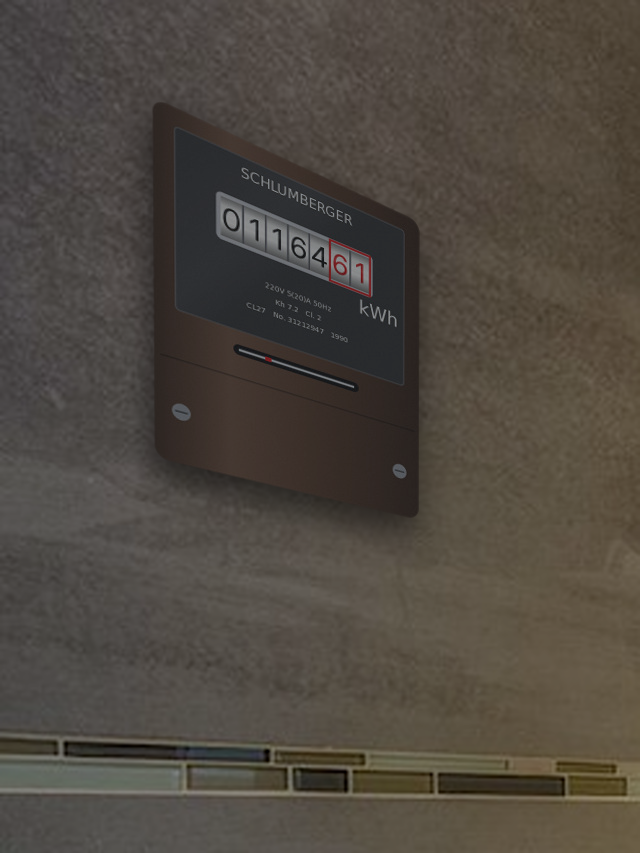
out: 1164.61 kWh
